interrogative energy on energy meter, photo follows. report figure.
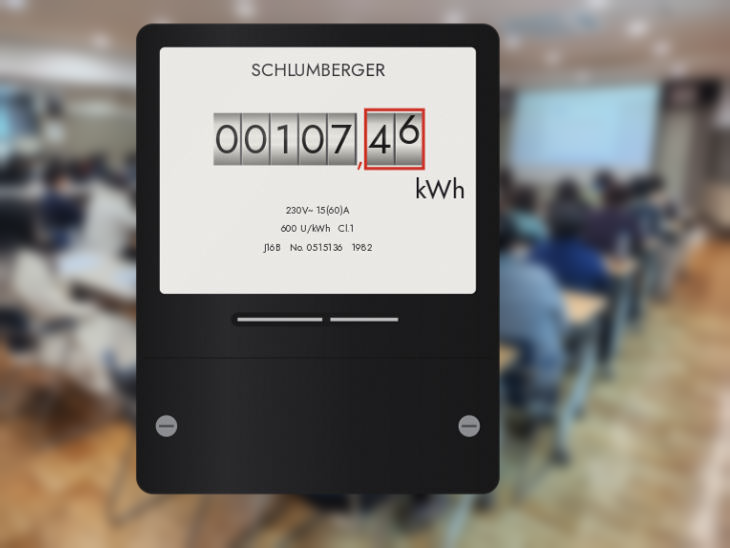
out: 107.46 kWh
